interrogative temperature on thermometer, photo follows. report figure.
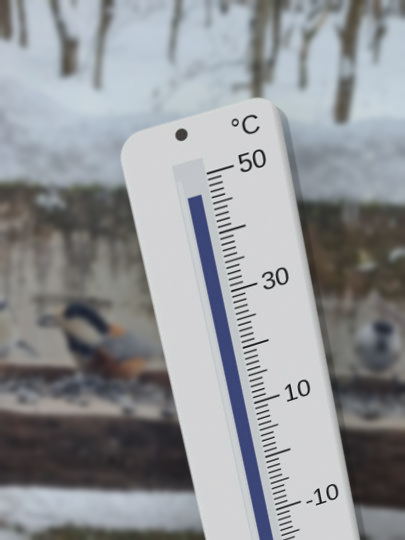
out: 47 °C
